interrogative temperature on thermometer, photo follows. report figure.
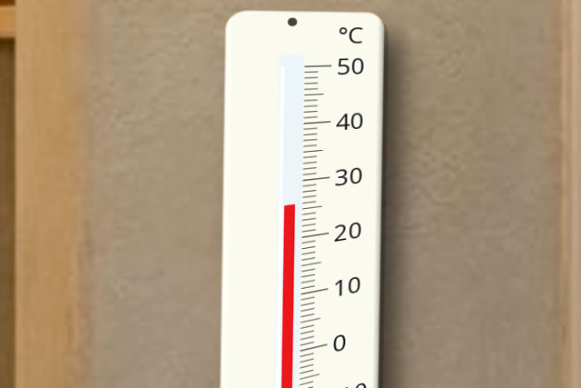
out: 26 °C
